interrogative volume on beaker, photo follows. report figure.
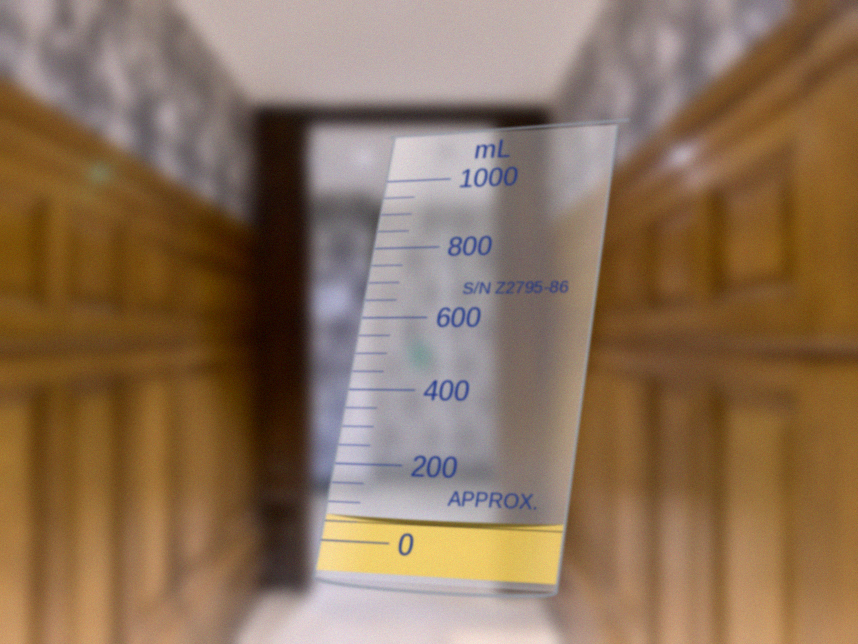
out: 50 mL
